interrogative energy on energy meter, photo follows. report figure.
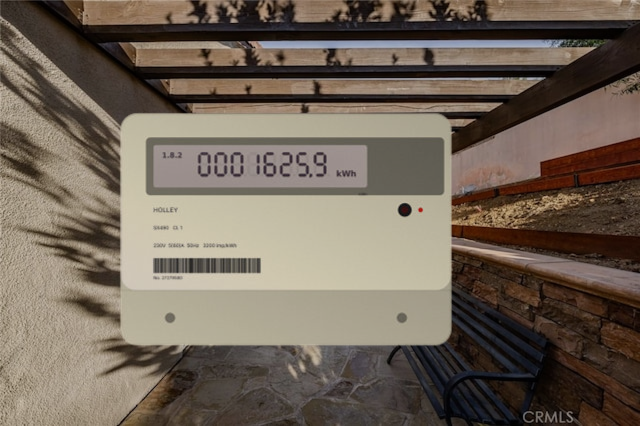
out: 1625.9 kWh
